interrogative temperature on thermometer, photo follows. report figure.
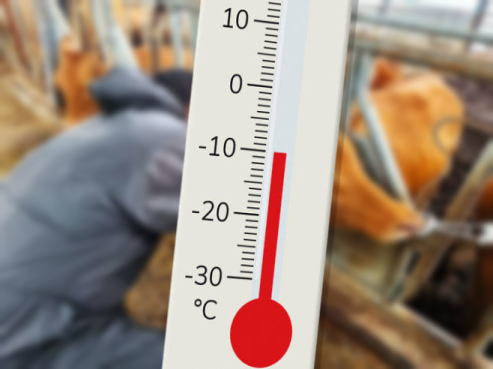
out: -10 °C
